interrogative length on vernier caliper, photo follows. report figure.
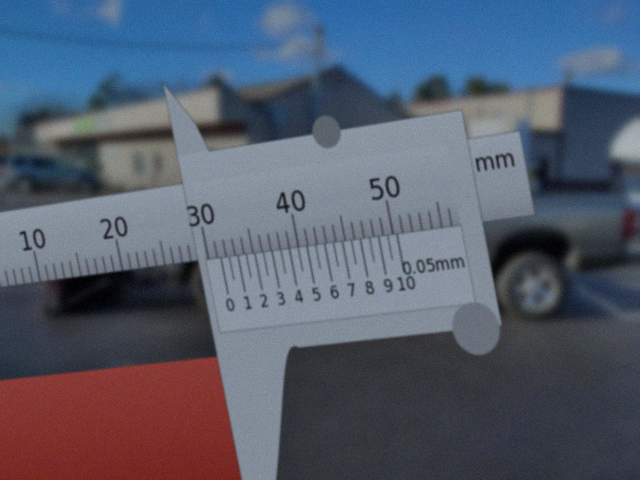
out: 31.4 mm
